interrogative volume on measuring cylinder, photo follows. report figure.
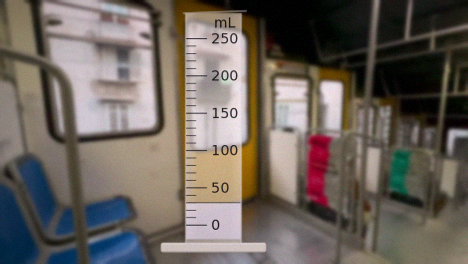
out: 30 mL
